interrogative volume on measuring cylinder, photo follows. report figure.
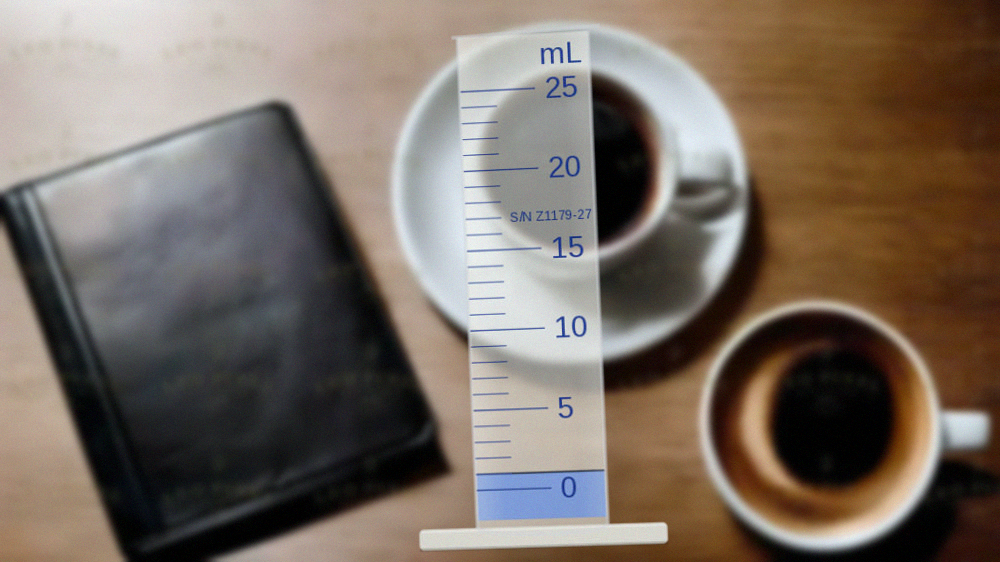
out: 1 mL
